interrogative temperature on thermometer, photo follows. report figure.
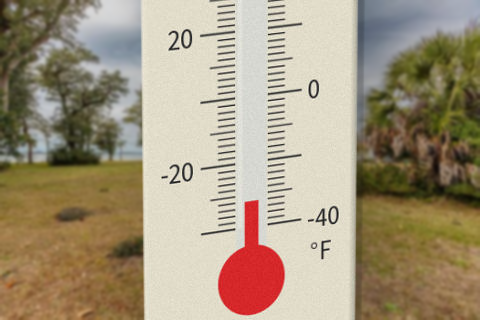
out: -32 °F
